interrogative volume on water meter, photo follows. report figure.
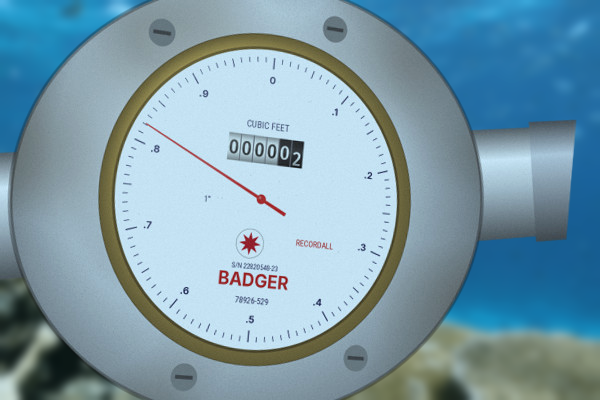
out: 1.82 ft³
